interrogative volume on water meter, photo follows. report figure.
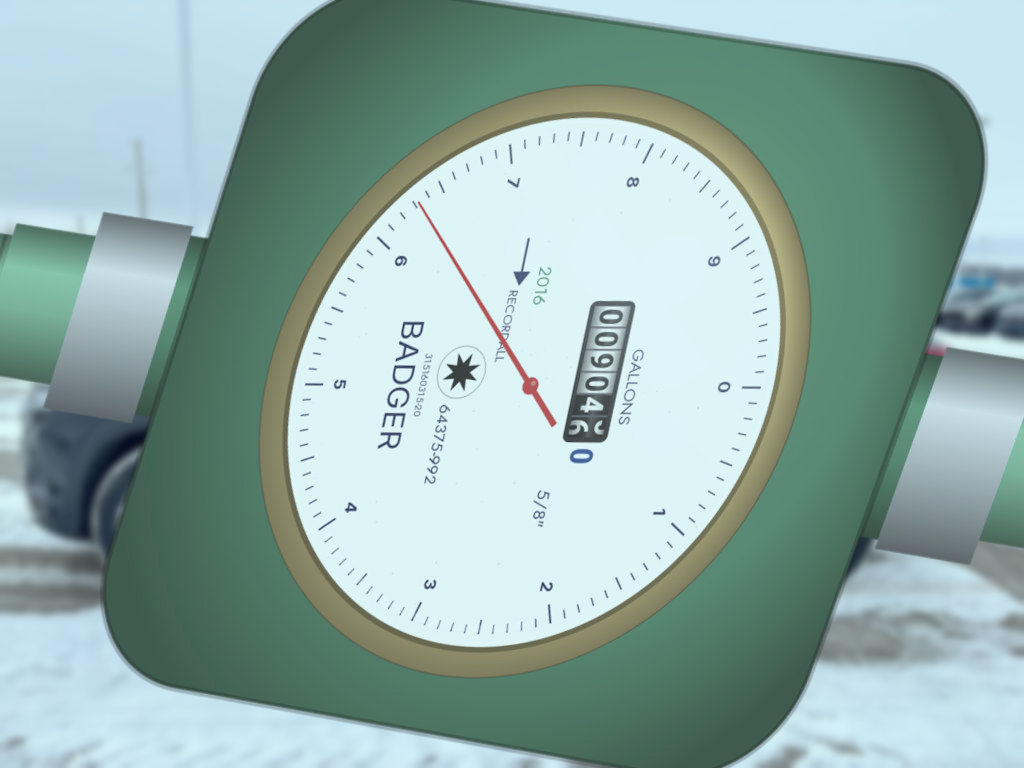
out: 90456.3 gal
